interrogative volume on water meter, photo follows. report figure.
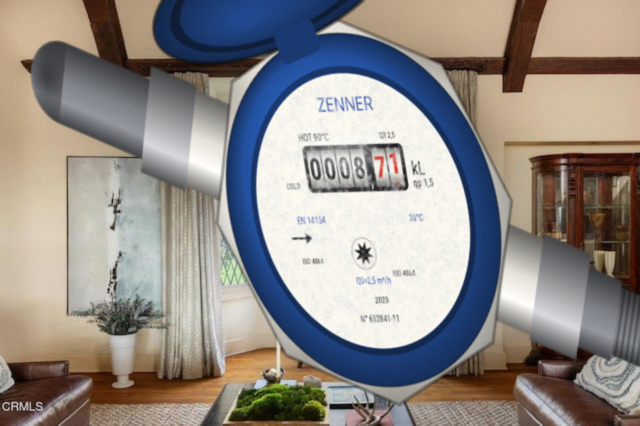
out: 8.71 kL
